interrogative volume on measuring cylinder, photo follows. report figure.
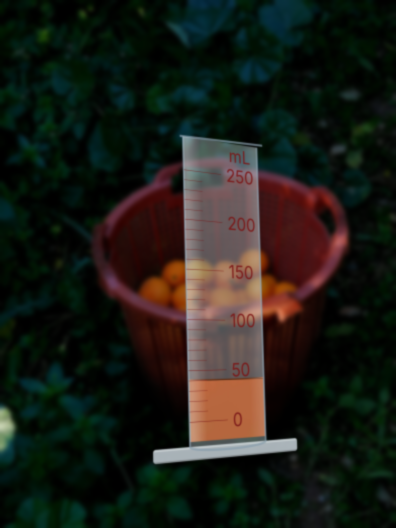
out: 40 mL
